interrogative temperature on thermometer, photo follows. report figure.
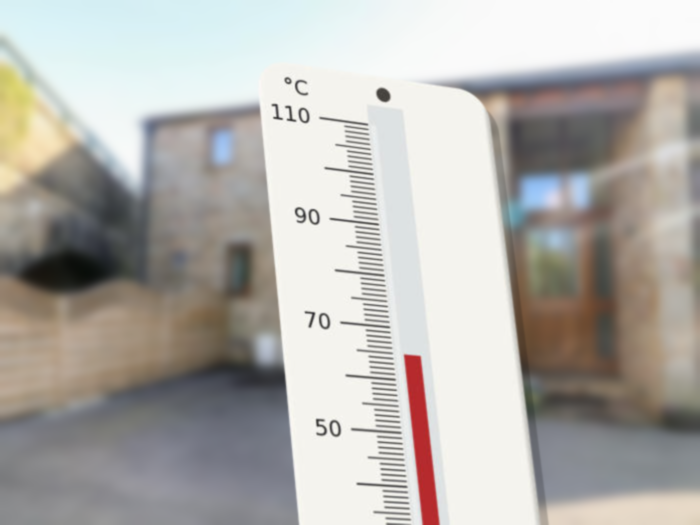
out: 65 °C
